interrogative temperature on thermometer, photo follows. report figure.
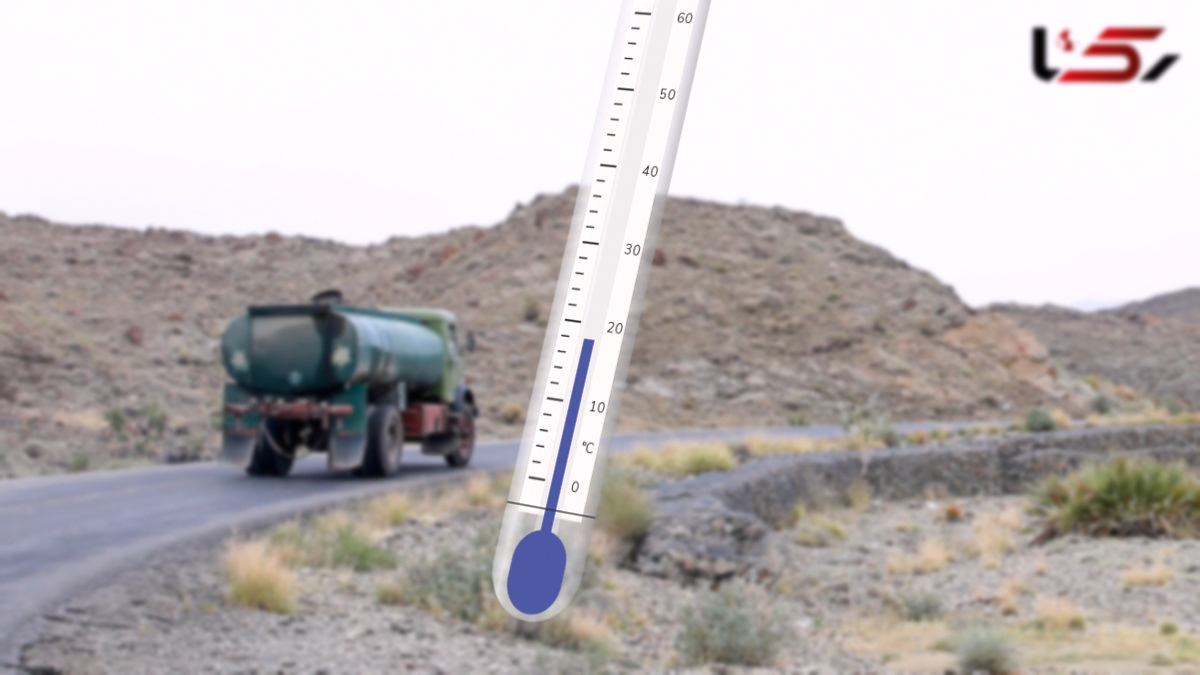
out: 18 °C
